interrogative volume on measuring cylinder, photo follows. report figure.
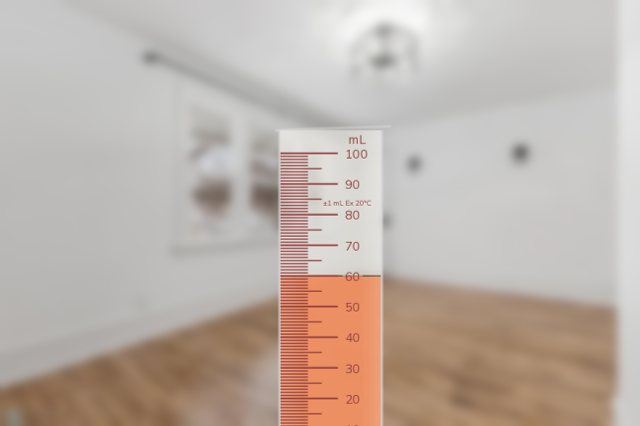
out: 60 mL
